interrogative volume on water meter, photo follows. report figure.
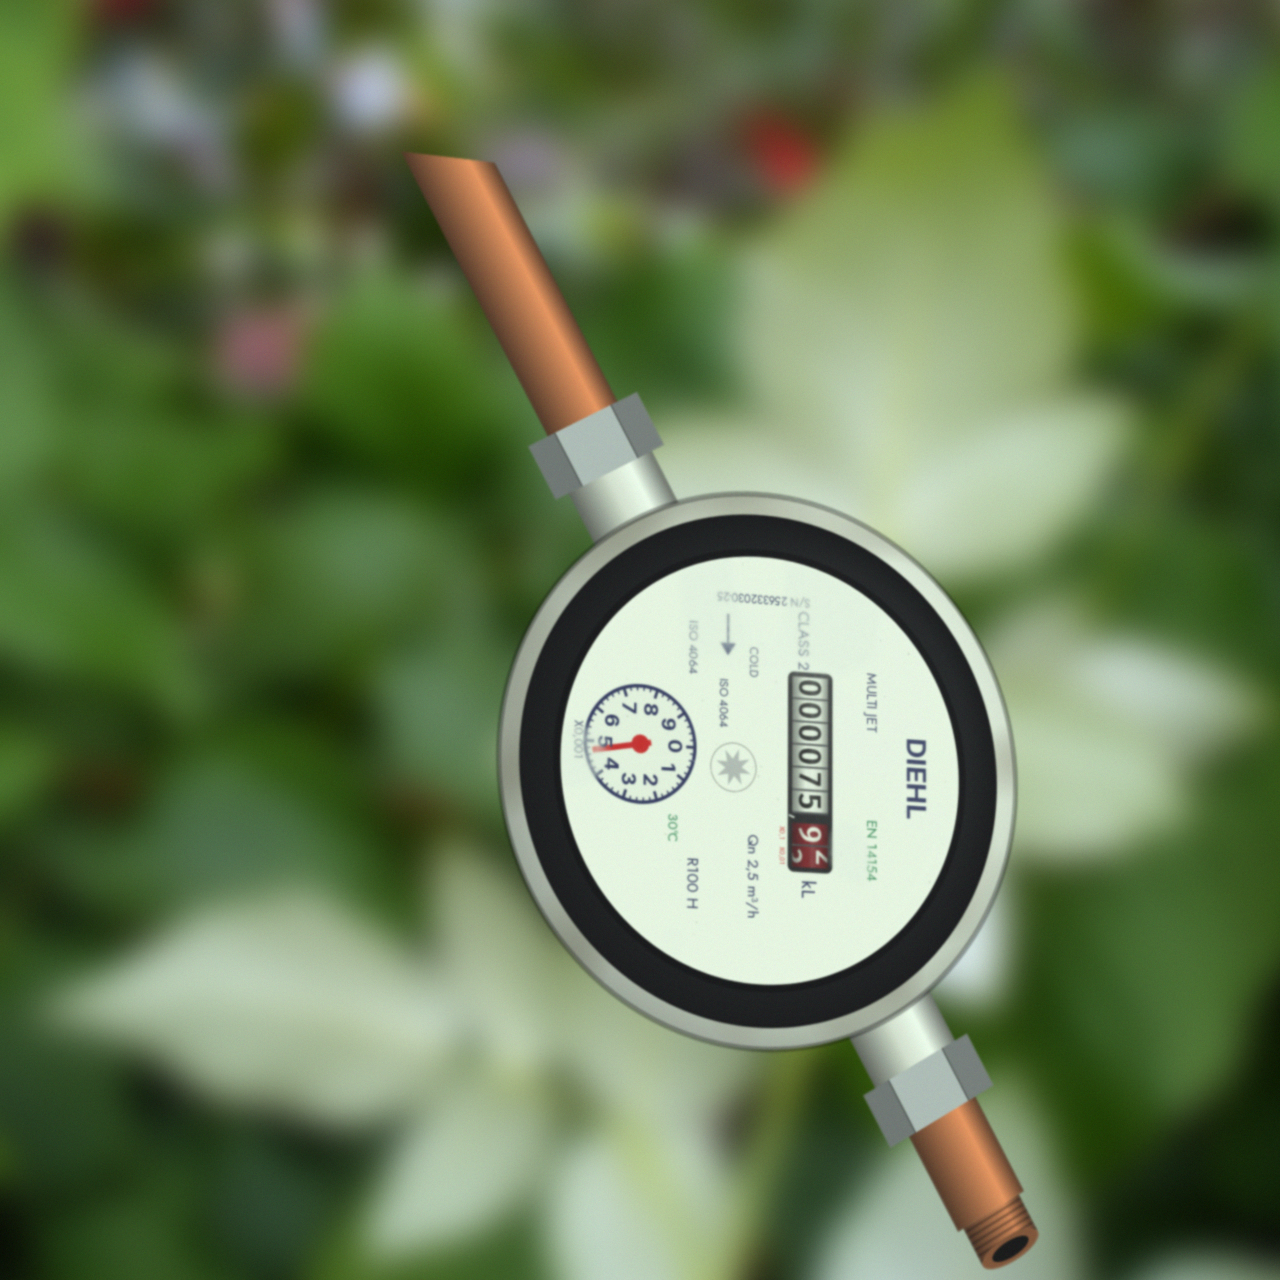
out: 75.924 kL
